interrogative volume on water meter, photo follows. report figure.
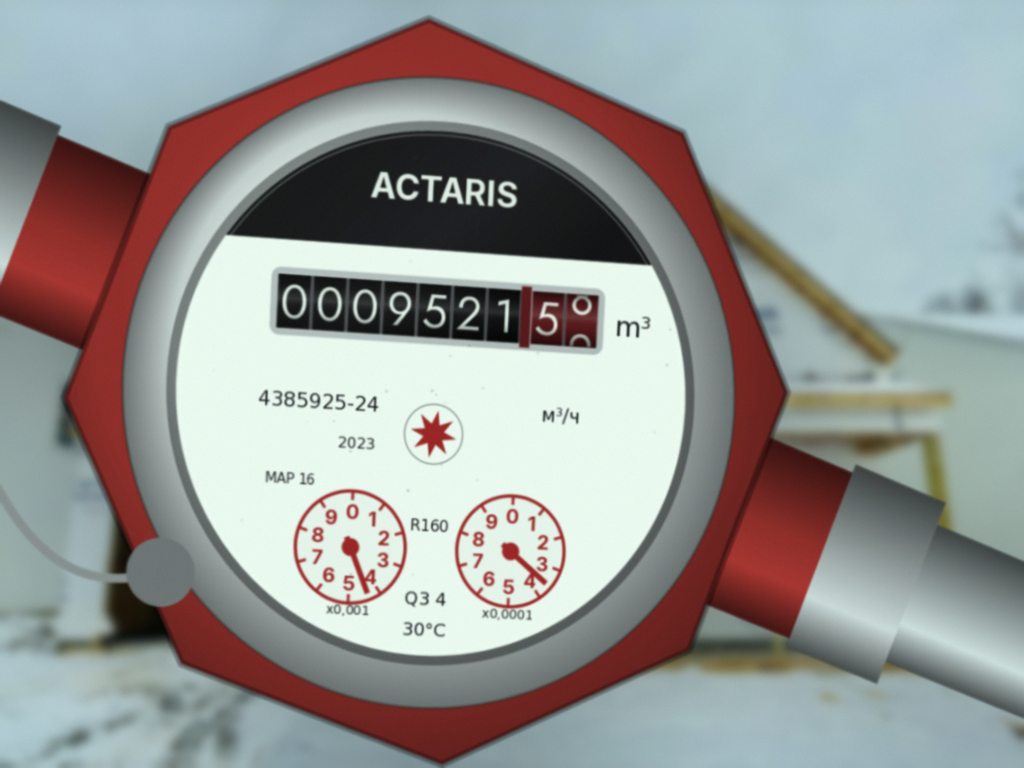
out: 9521.5843 m³
